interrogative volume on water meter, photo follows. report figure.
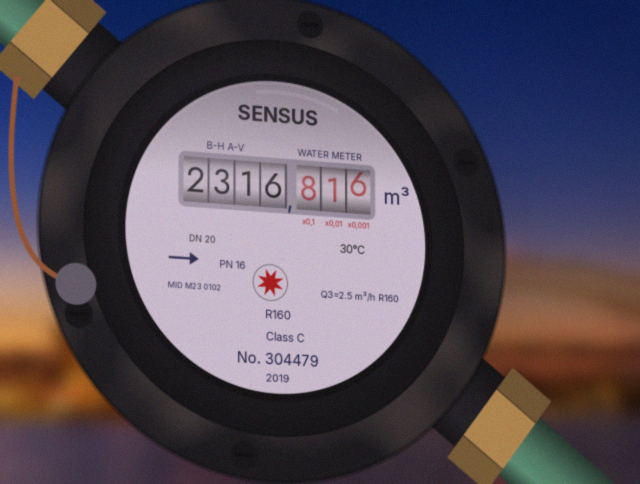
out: 2316.816 m³
